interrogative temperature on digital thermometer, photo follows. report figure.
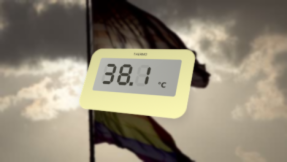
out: 38.1 °C
